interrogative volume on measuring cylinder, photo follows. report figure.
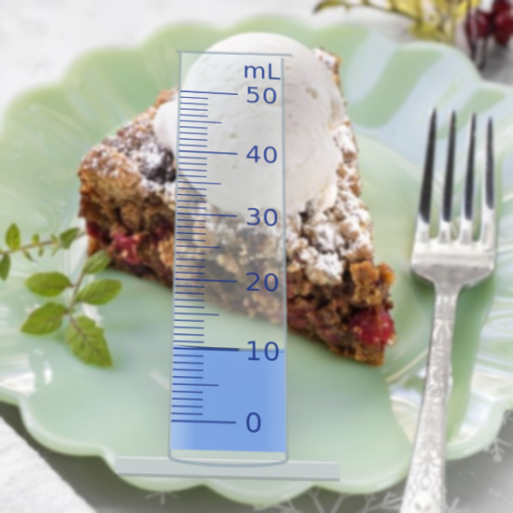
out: 10 mL
